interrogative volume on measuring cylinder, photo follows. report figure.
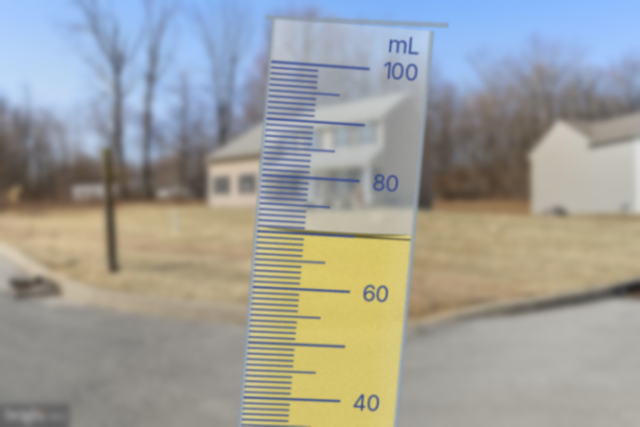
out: 70 mL
